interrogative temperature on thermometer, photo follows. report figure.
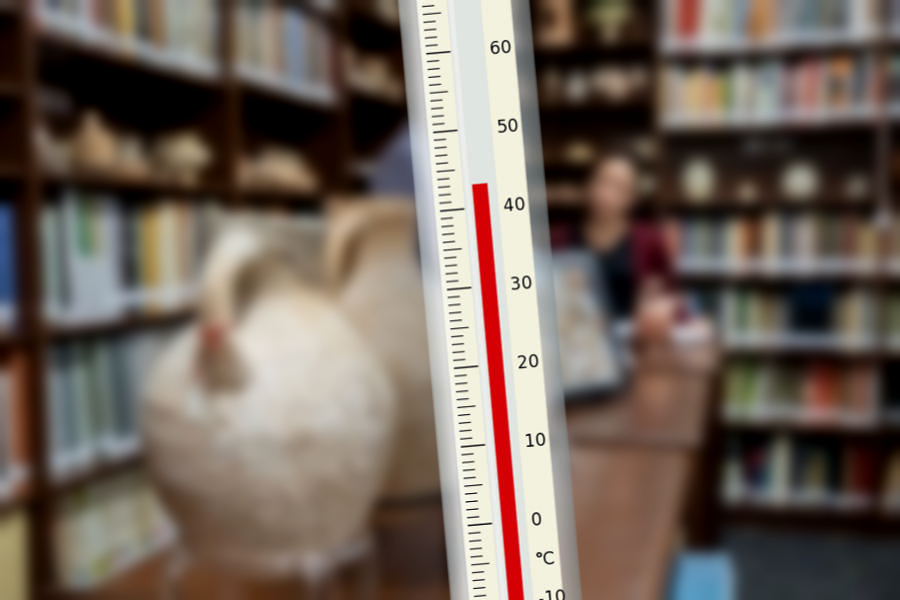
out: 43 °C
